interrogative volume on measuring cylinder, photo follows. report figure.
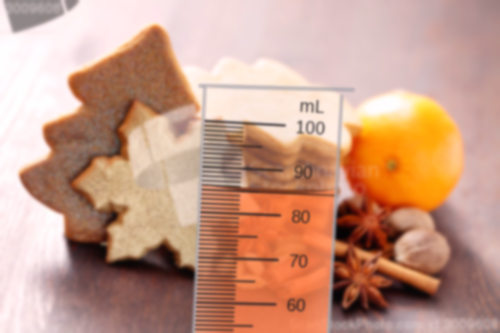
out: 85 mL
